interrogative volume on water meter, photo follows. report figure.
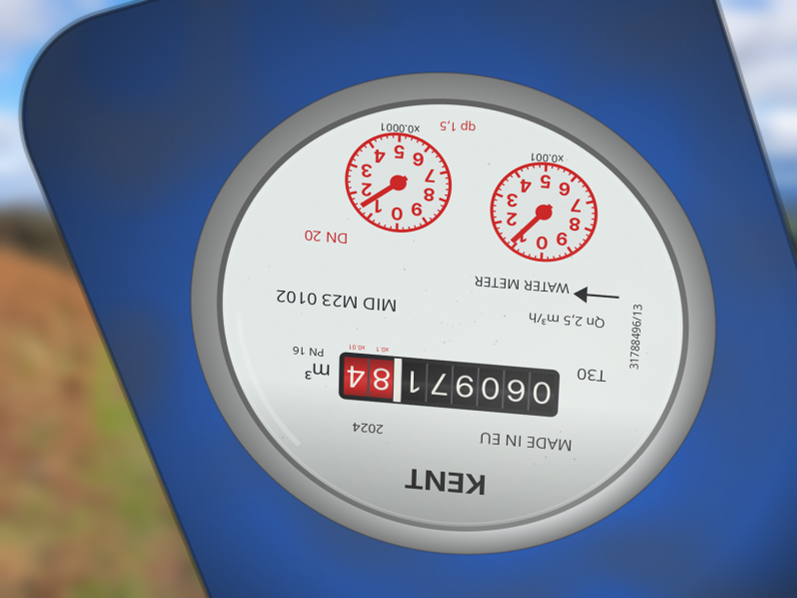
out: 60971.8411 m³
